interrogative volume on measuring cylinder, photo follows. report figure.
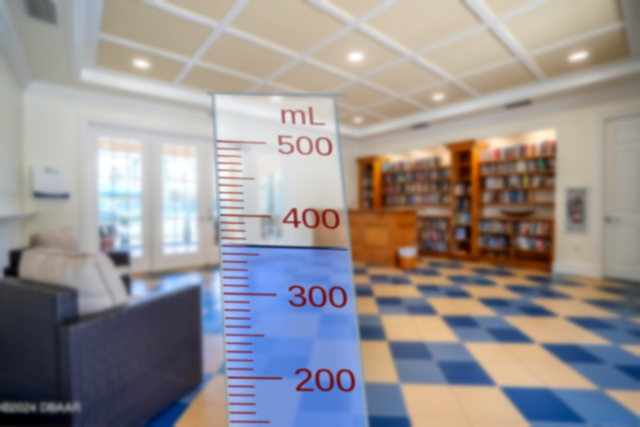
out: 360 mL
